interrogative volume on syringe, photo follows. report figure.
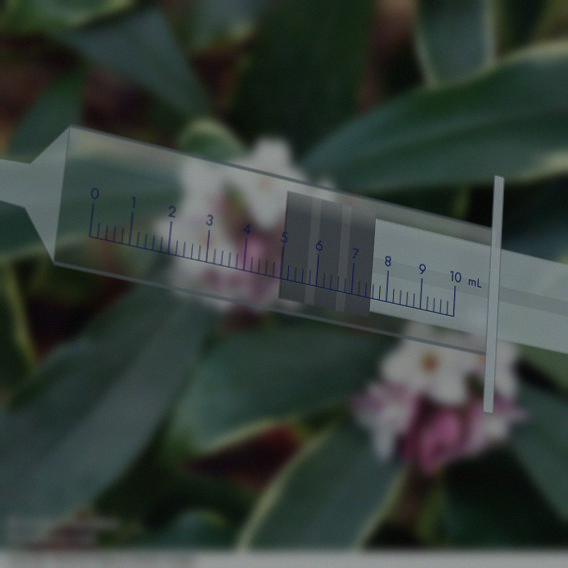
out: 5 mL
